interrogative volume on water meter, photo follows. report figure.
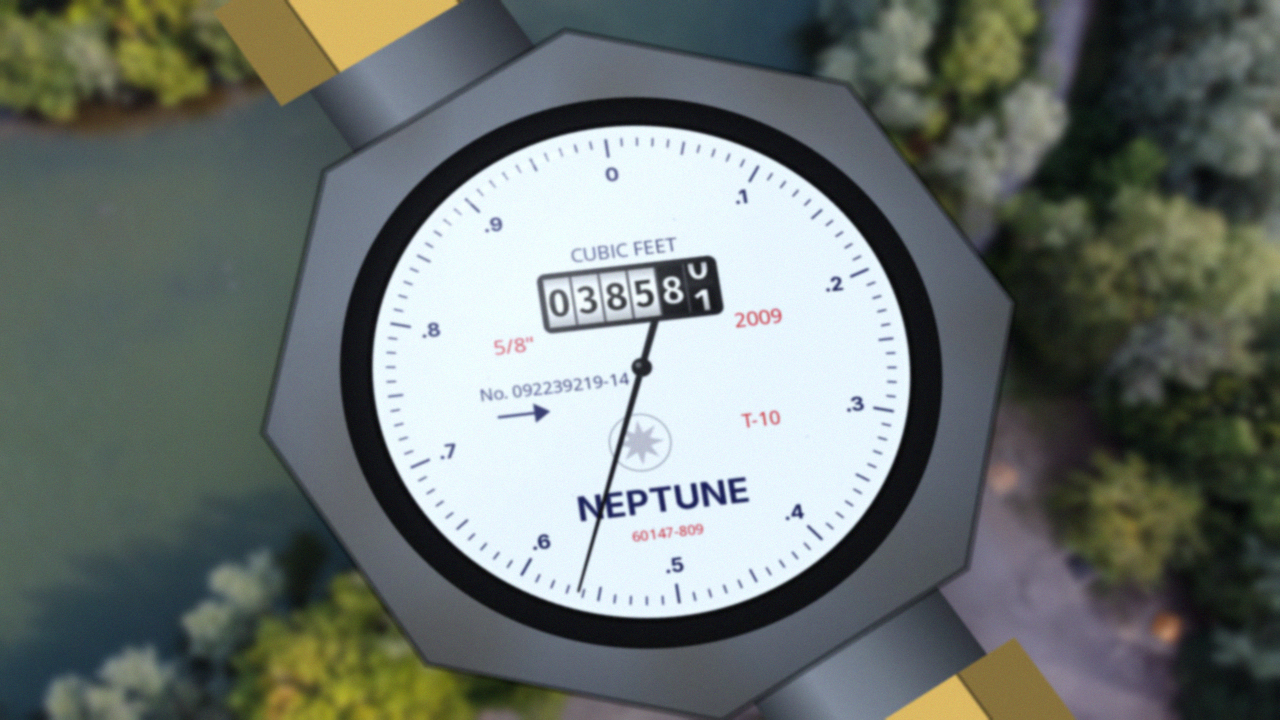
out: 38580.56 ft³
